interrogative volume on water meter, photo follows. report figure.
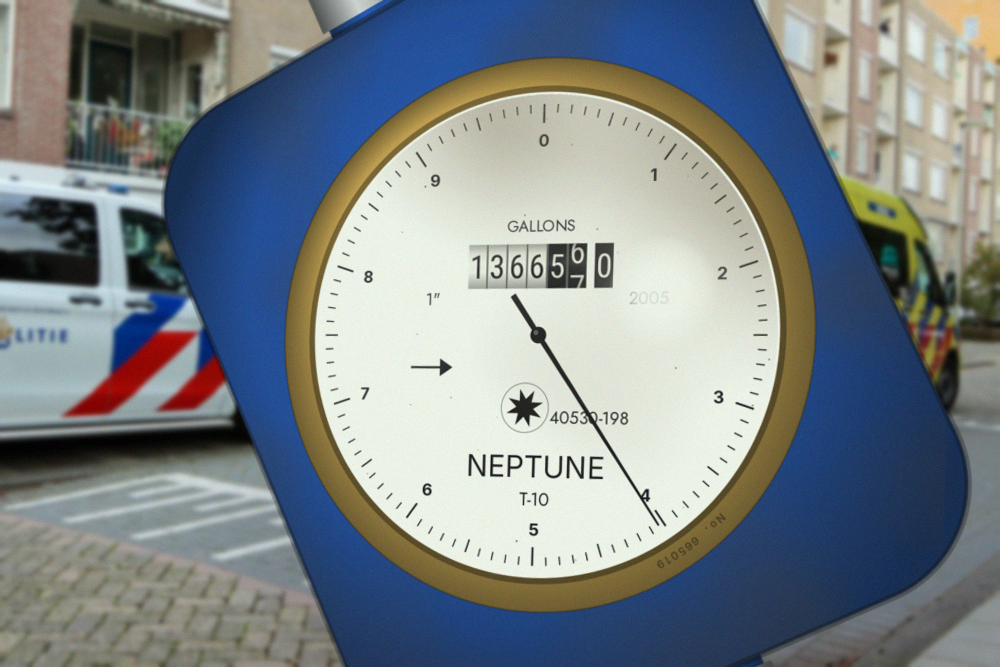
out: 1366564.0 gal
